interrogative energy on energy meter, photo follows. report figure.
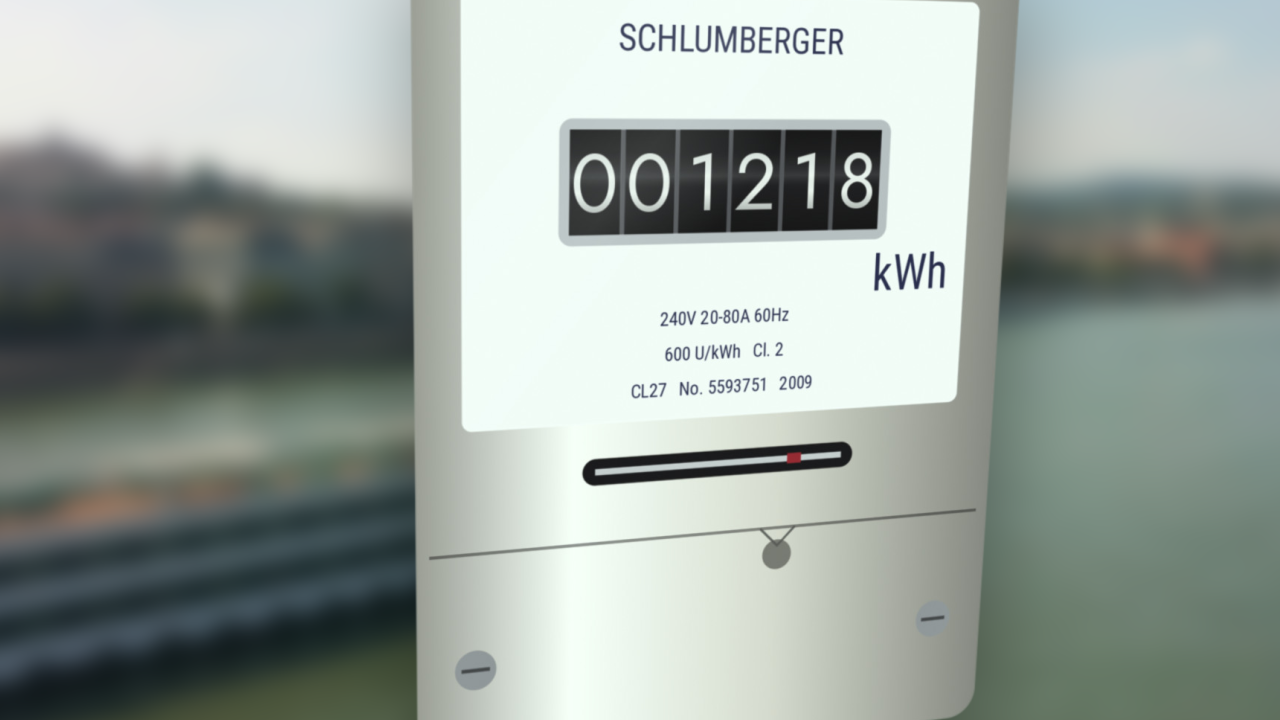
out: 1218 kWh
